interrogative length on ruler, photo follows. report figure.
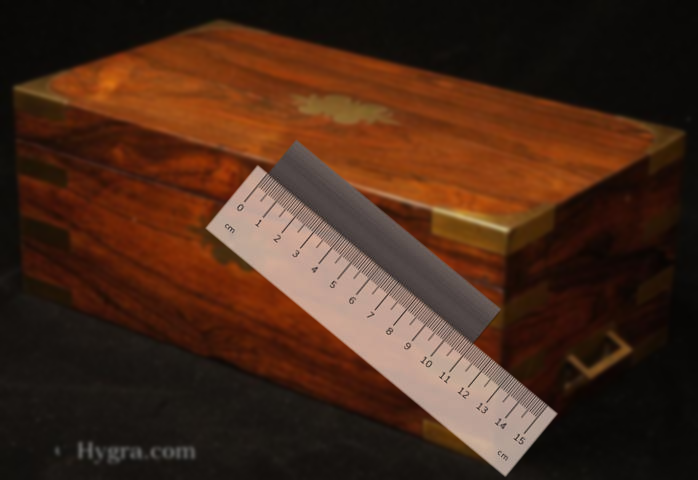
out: 11 cm
